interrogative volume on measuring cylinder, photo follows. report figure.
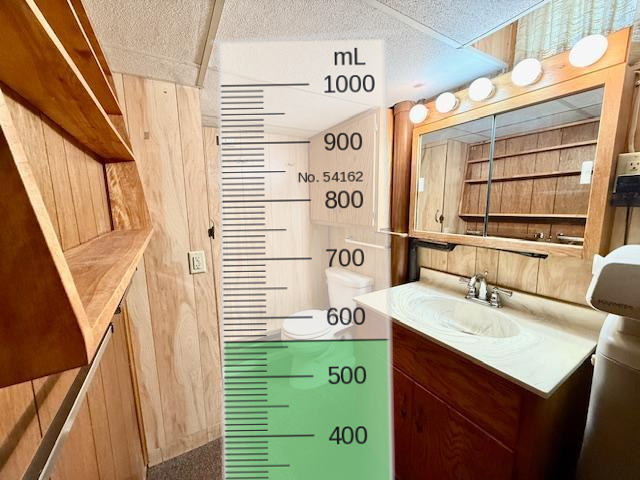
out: 560 mL
